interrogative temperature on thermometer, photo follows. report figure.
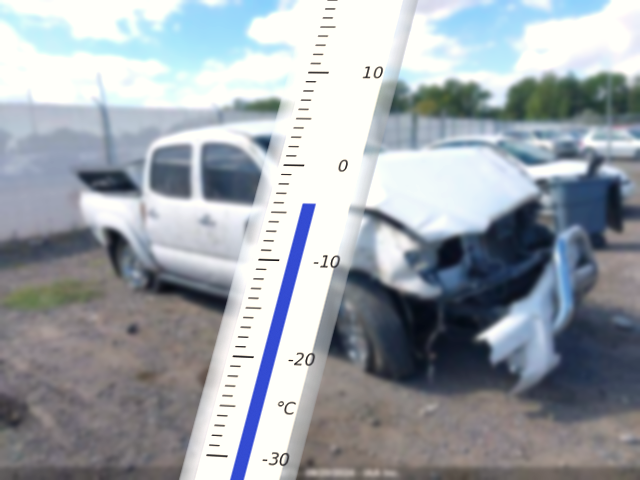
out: -4 °C
